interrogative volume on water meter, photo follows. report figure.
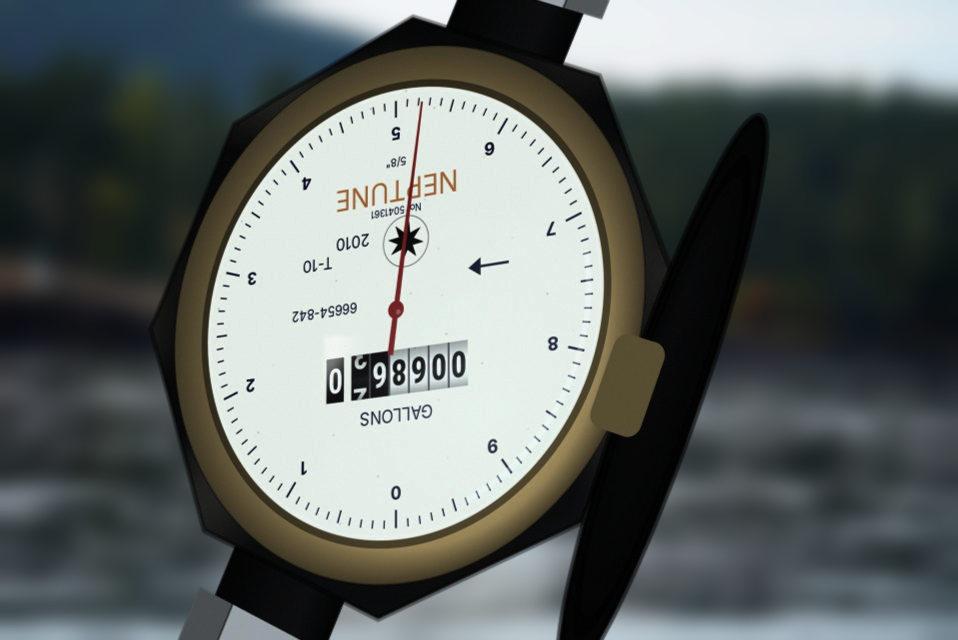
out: 68625.2 gal
